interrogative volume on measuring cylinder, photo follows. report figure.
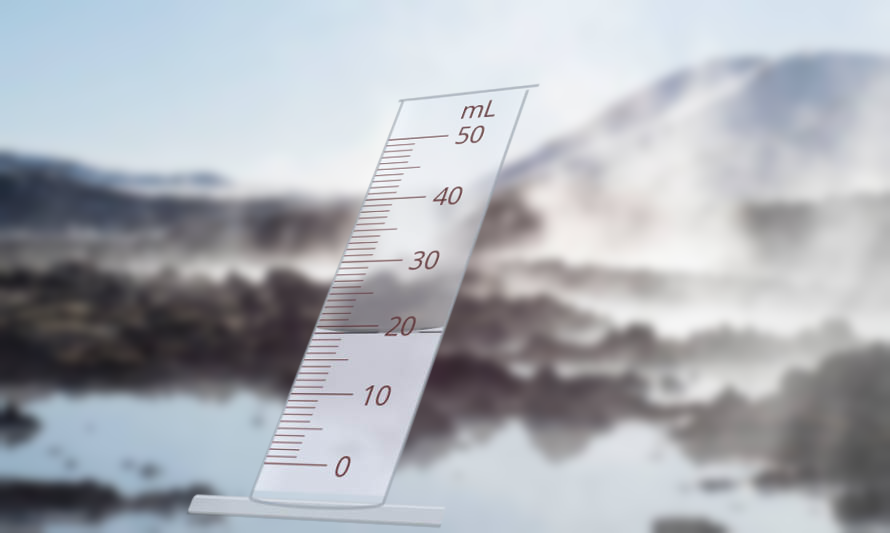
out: 19 mL
